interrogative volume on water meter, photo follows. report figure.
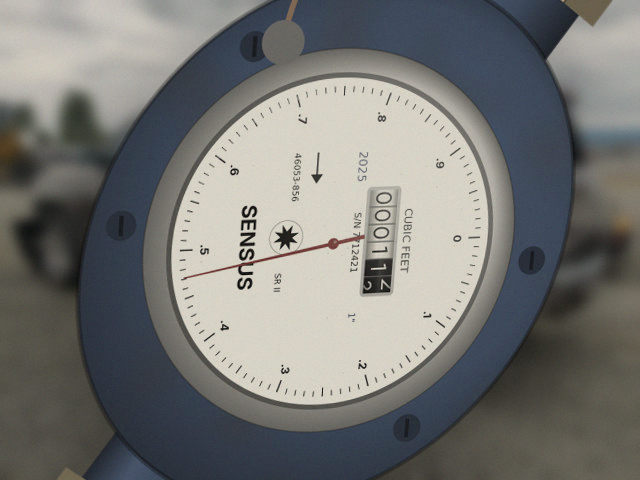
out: 112.47 ft³
